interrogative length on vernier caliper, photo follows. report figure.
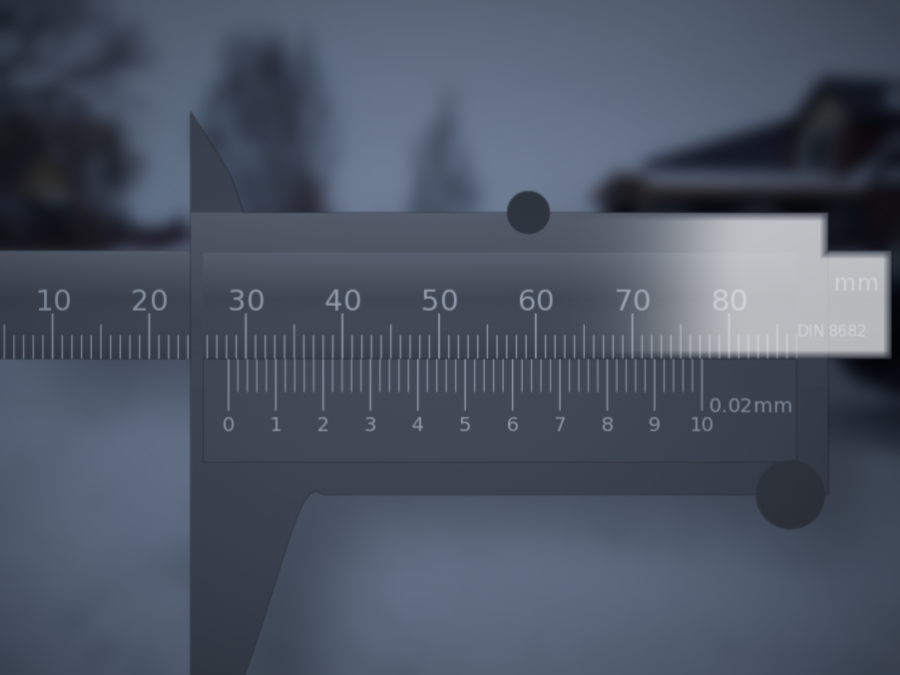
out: 28.2 mm
